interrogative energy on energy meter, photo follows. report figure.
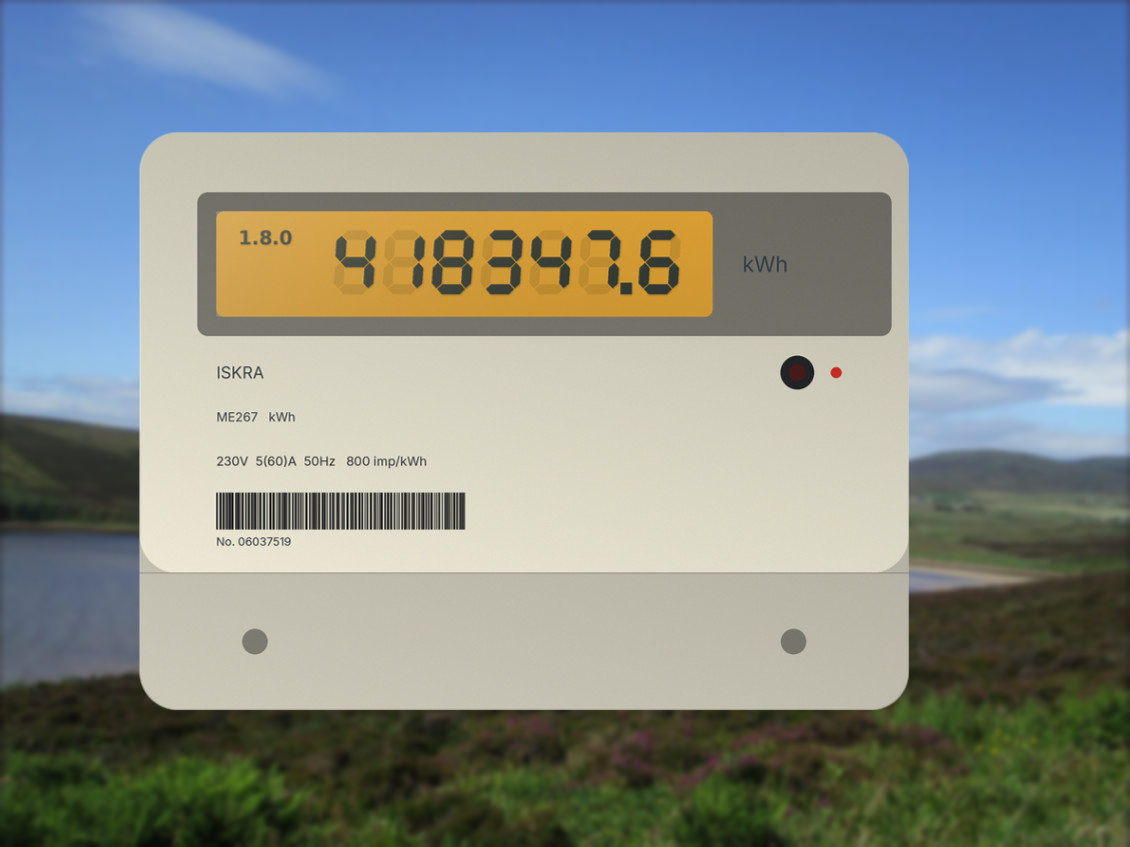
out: 418347.6 kWh
